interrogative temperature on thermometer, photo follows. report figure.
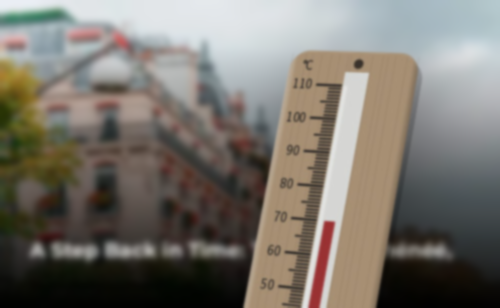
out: 70 °C
